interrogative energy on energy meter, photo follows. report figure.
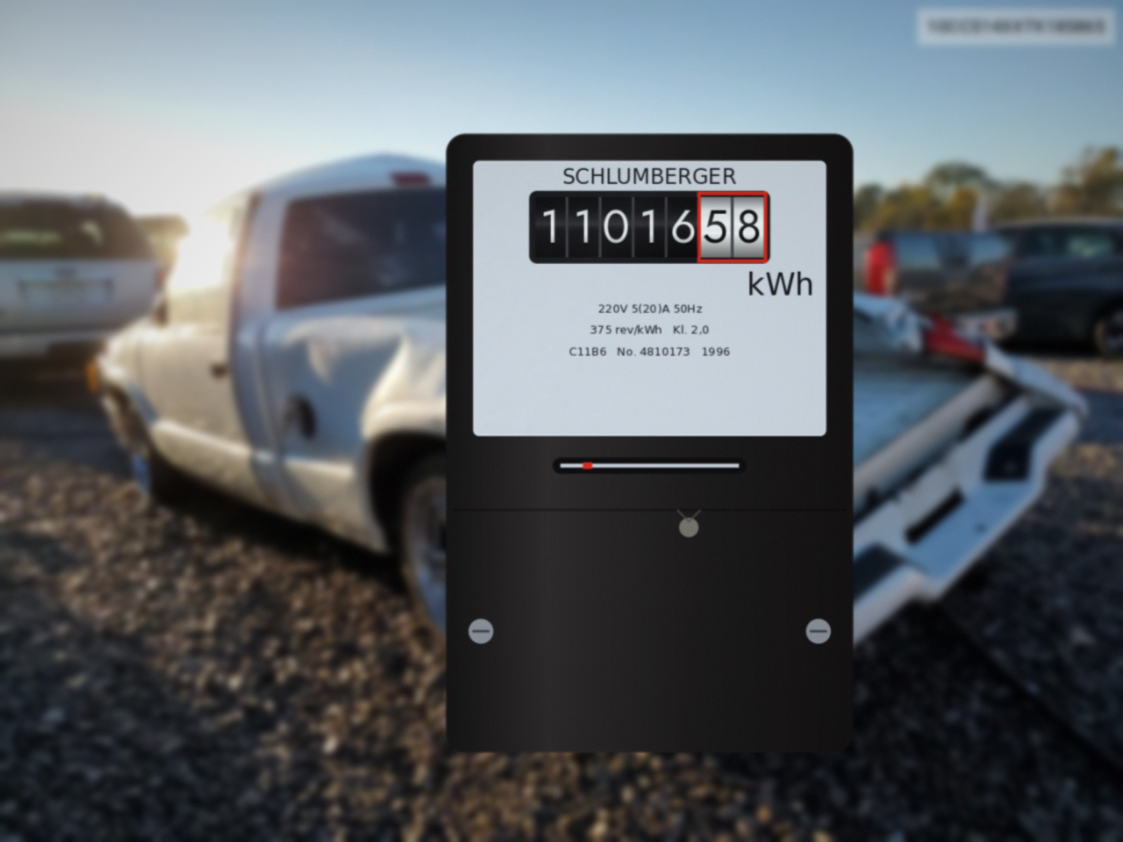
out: 11016.58 kWh
